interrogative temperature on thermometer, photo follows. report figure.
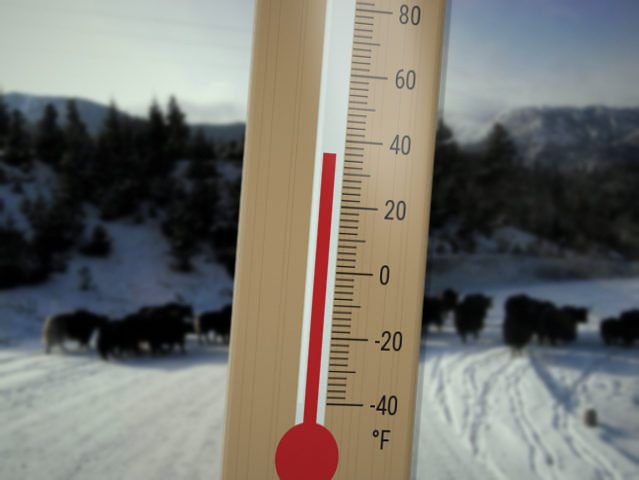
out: 36 °F
